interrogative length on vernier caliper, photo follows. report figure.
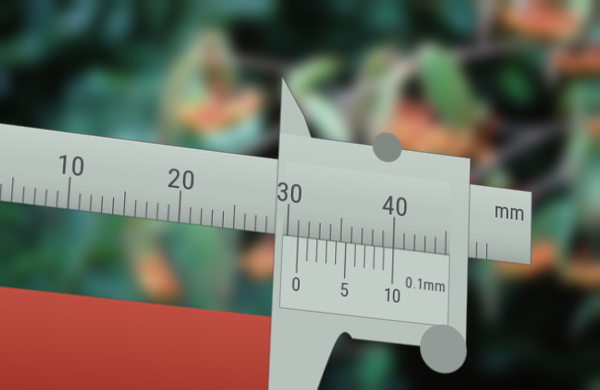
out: 31.0 mm
